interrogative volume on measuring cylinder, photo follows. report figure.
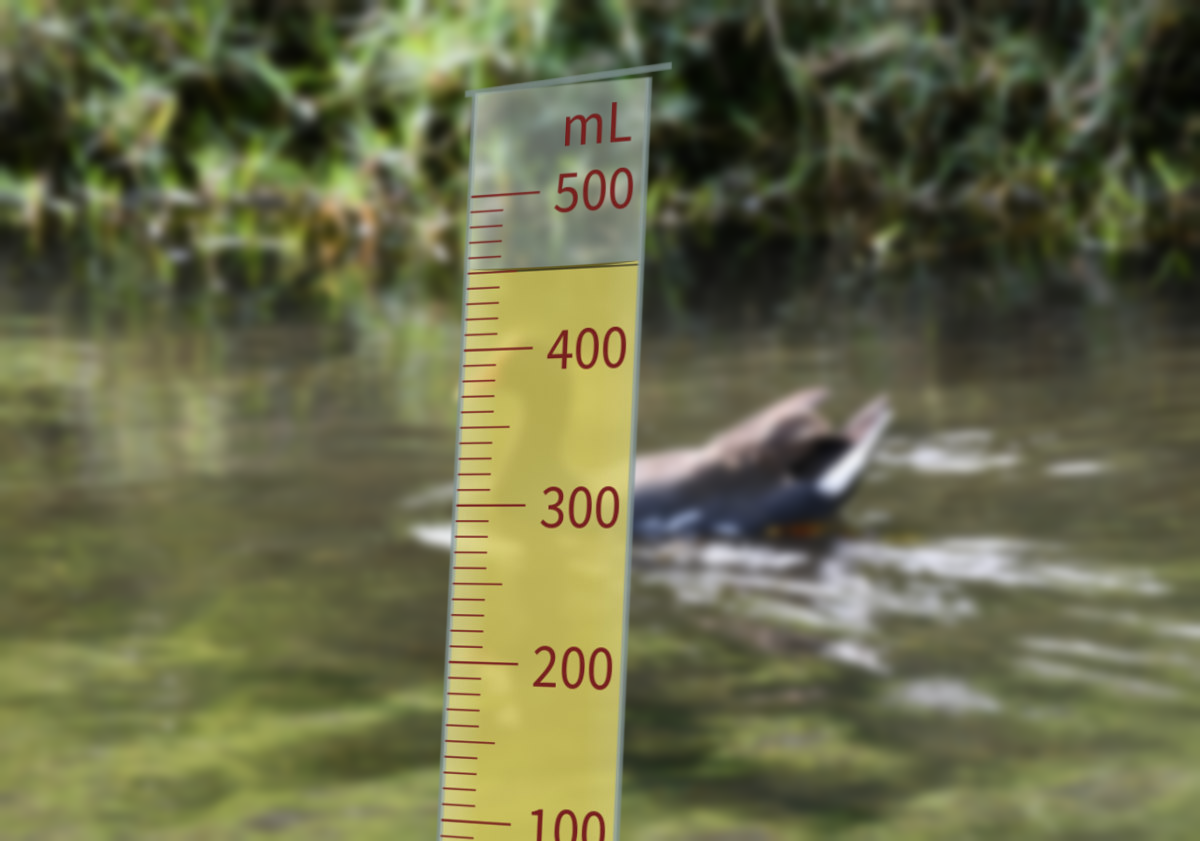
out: 450 mL
